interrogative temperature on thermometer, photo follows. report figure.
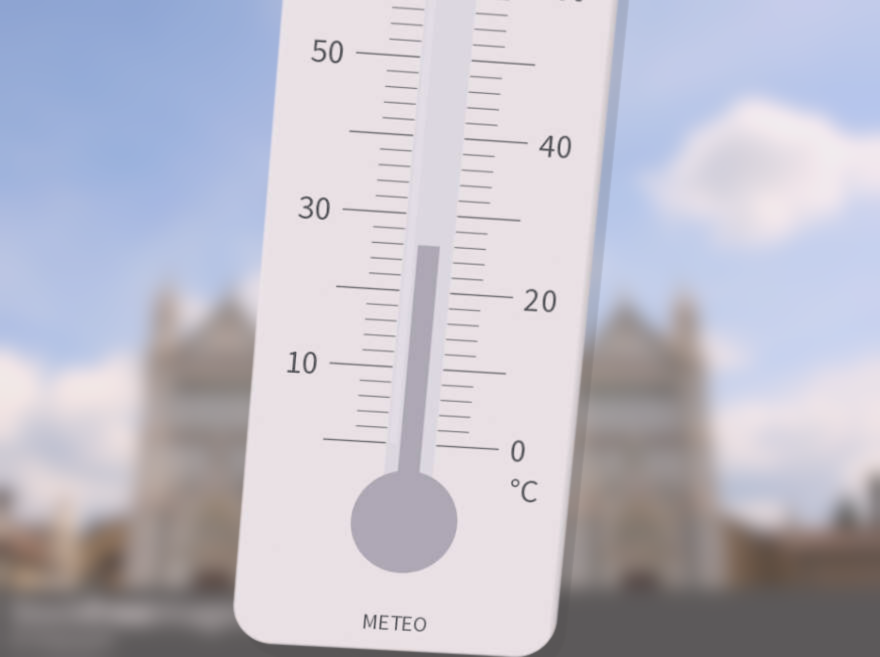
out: 26 °C
